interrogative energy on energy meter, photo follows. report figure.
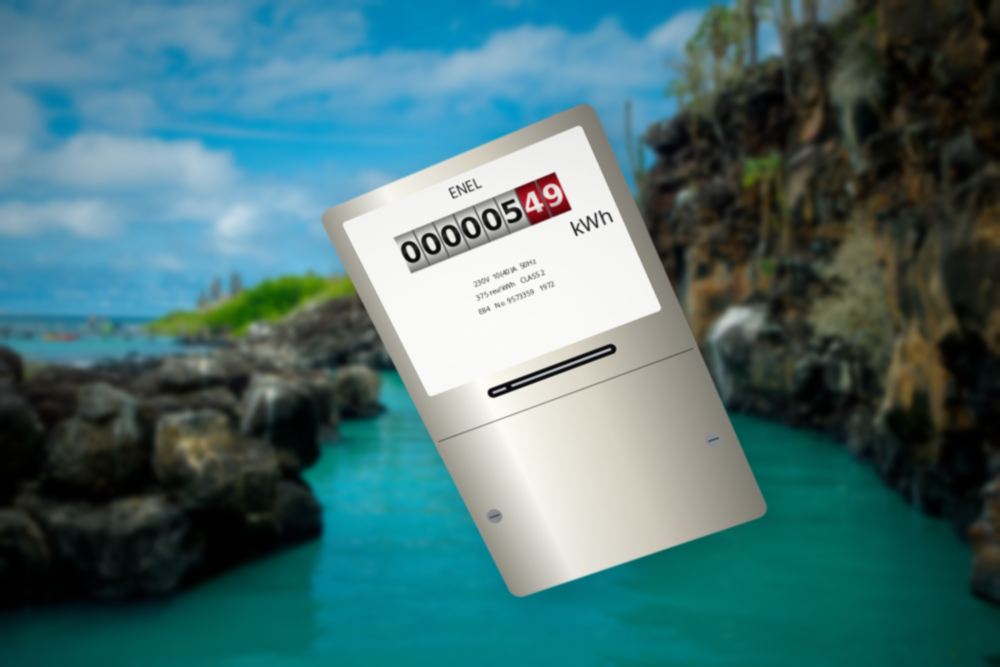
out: 5.49 kWh
